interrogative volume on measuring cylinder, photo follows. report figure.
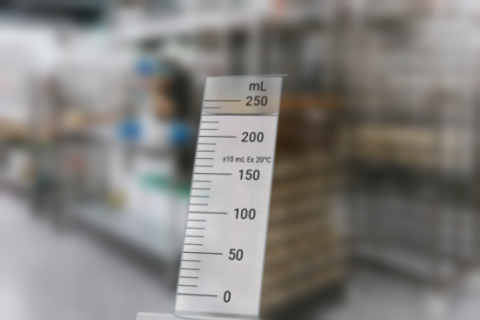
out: 230 mL
